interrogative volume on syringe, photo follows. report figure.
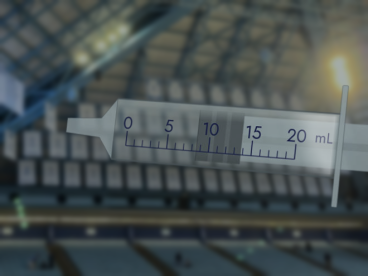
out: 8.5 mL
